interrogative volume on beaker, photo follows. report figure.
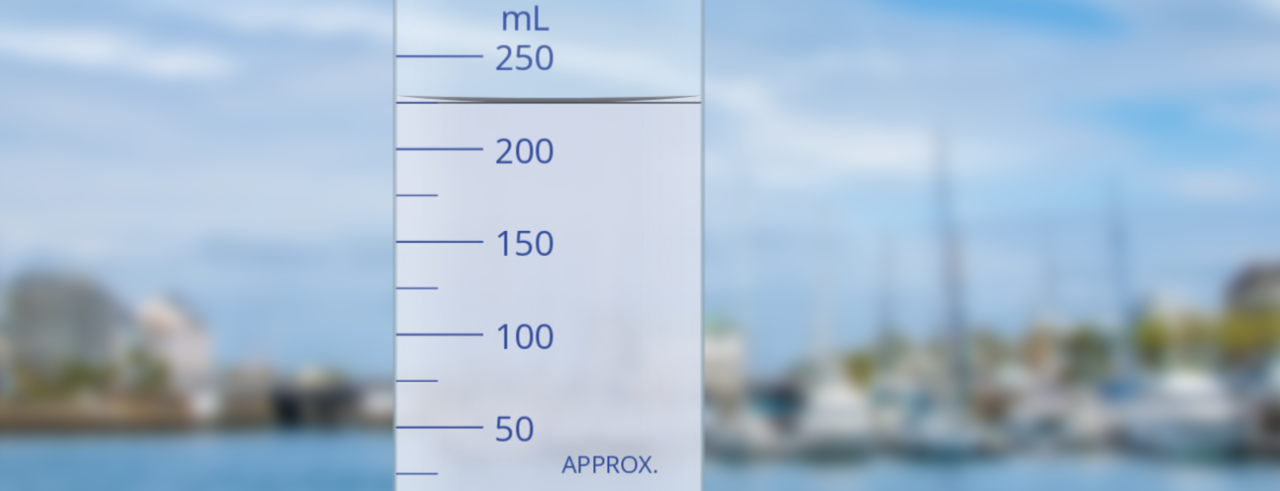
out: 225 mL
